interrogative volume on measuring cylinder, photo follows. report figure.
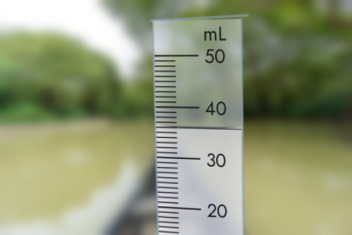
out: 36 mL
